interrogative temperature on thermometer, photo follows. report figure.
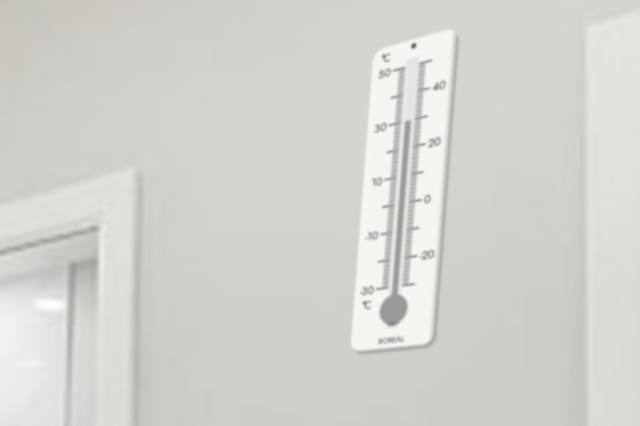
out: 30 °C
